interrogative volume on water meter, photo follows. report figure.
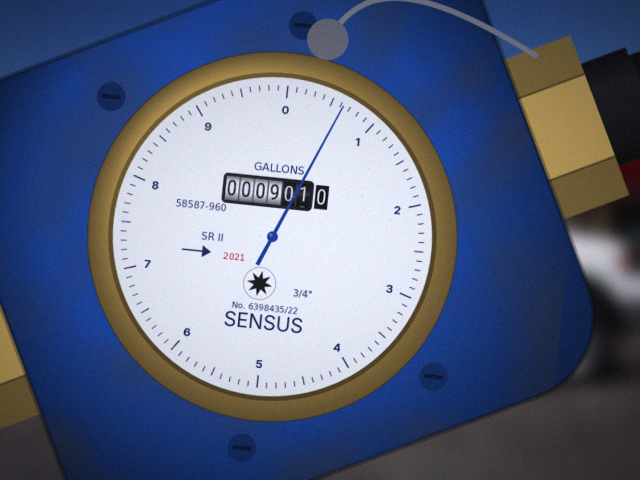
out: 9010.6 gal
